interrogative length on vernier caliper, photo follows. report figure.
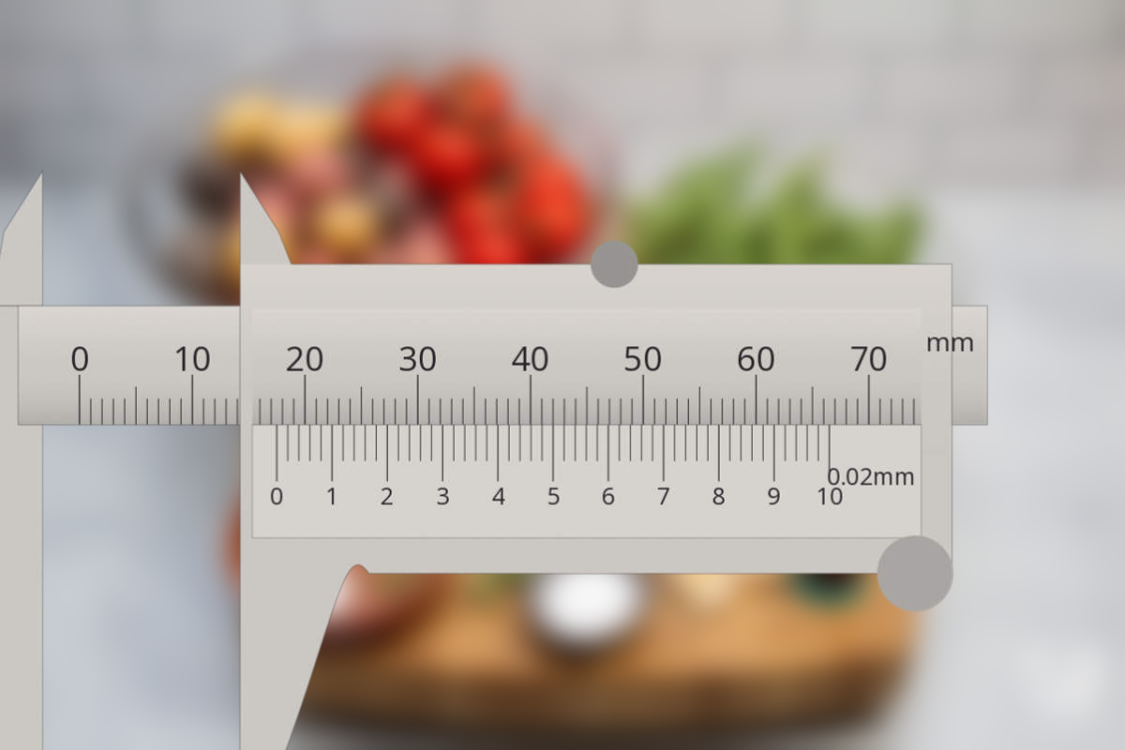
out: 17.5 mm
